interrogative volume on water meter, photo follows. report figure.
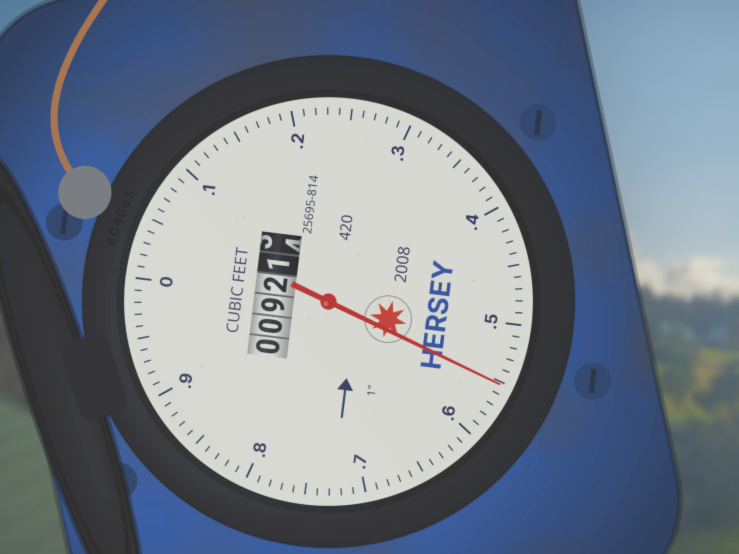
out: 9213.55 ft³
